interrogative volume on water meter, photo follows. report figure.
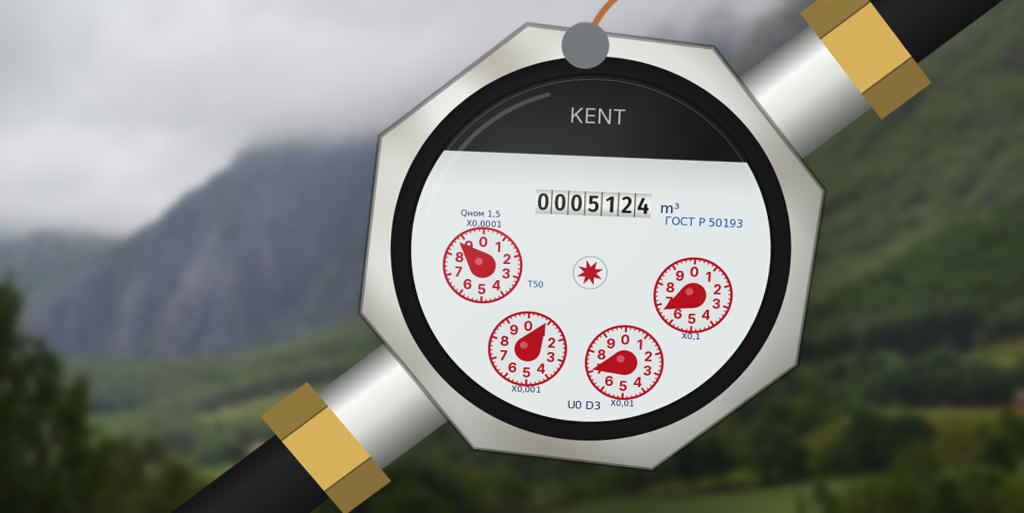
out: 5124.6708 m³
